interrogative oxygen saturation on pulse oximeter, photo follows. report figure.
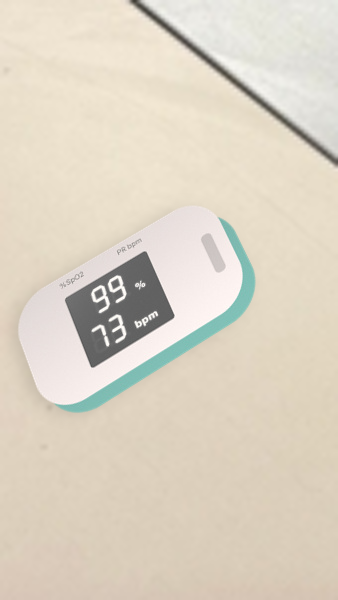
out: 99 %
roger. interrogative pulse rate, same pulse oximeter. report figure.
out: 73 bpm
